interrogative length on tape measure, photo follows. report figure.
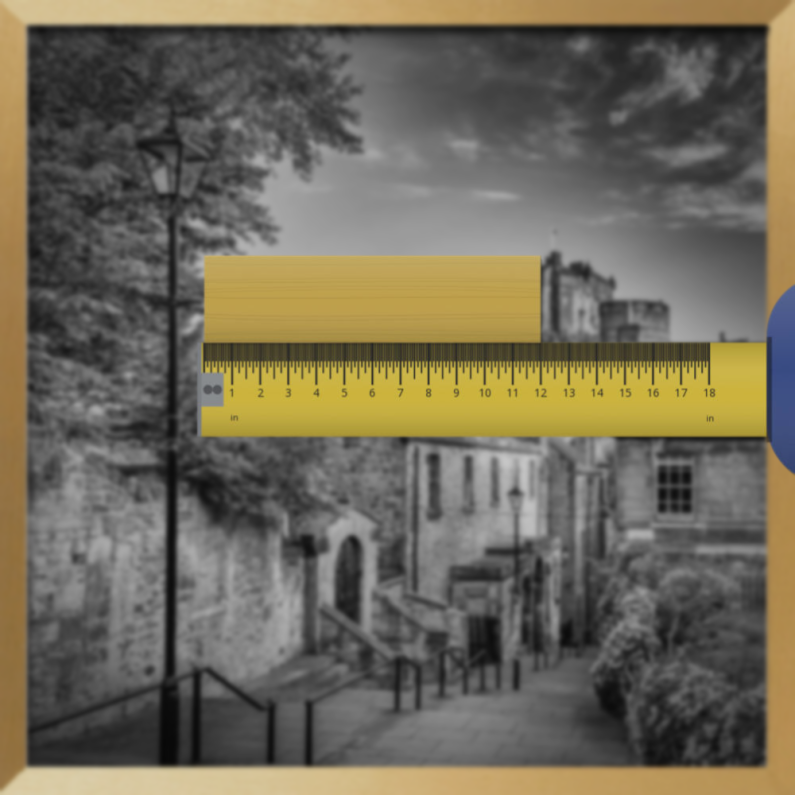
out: 12 in
